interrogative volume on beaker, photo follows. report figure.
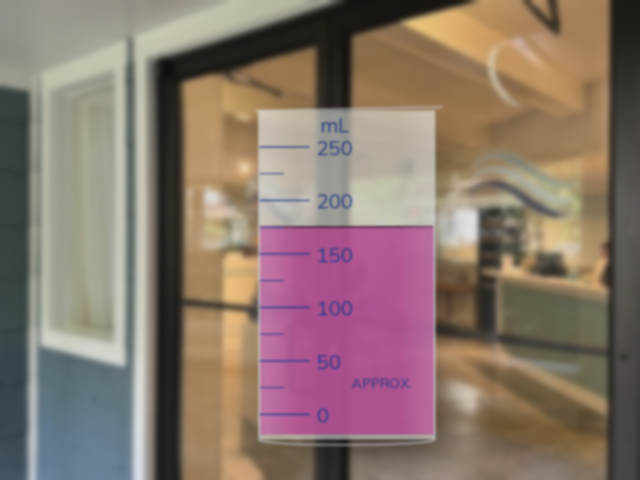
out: 175 mL
